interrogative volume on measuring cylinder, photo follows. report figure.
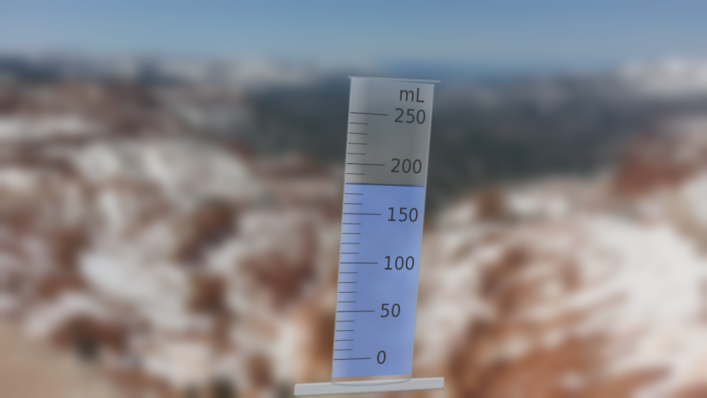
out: 180 mL
